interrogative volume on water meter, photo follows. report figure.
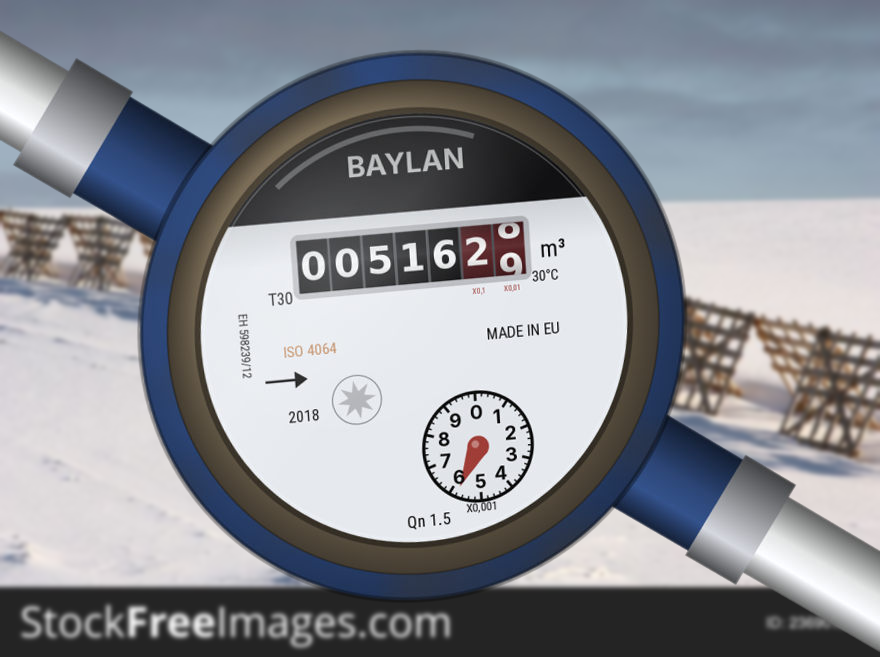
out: 516.285 m³
